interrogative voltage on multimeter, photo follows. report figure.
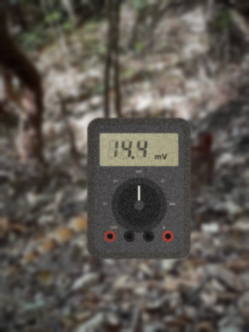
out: 14.4 mV
